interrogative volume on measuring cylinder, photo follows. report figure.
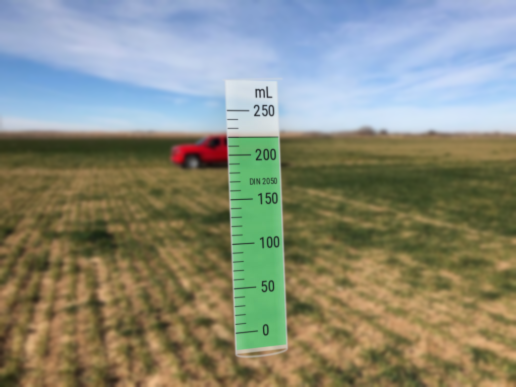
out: 220 mL
